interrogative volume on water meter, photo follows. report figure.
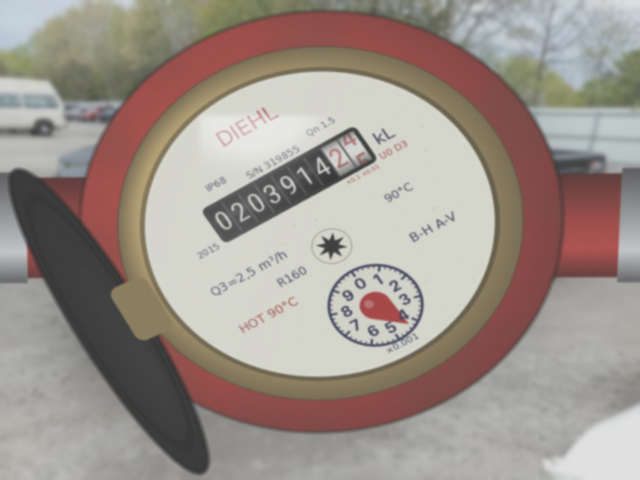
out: 203914.244 kL
